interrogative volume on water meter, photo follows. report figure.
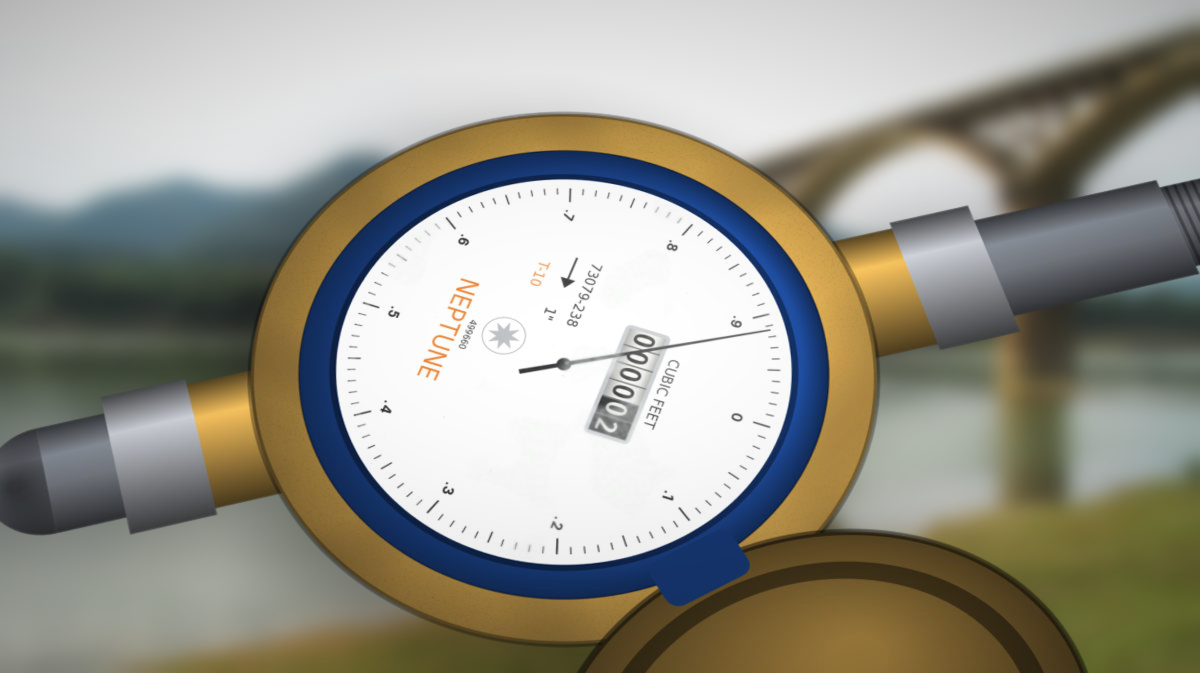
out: 1.91 ft³
